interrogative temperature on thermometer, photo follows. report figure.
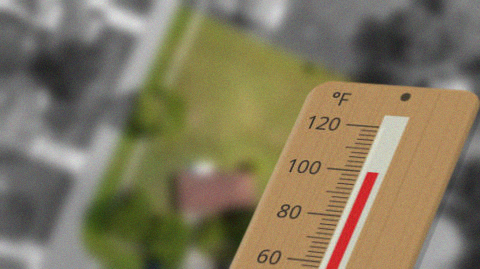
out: 100 °F
